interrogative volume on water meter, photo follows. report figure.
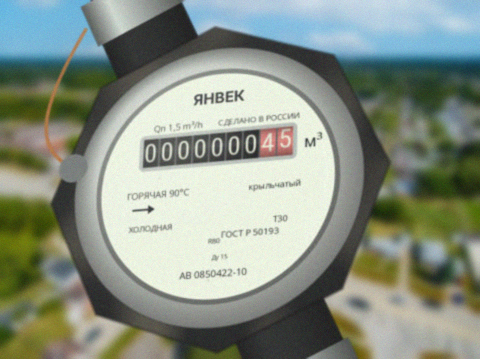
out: 0.45 m³
